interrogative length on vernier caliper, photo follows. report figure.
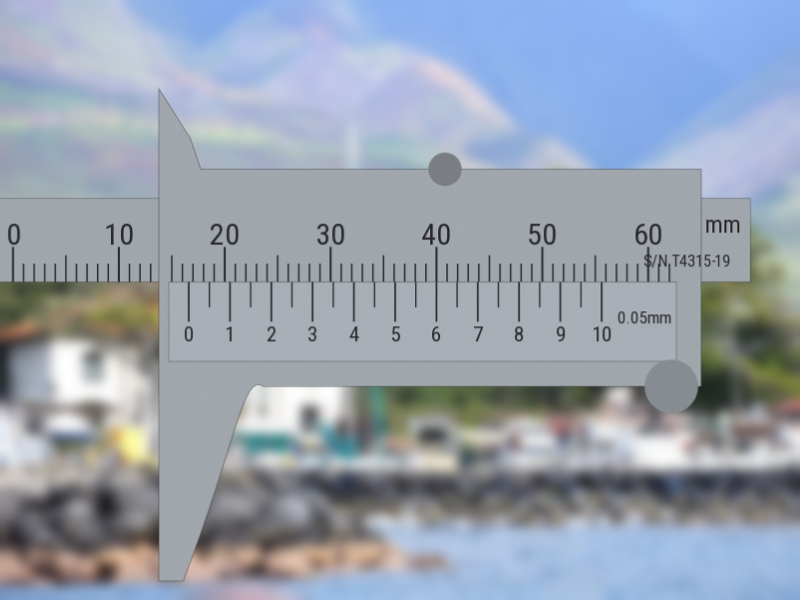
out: 16.6 mm
